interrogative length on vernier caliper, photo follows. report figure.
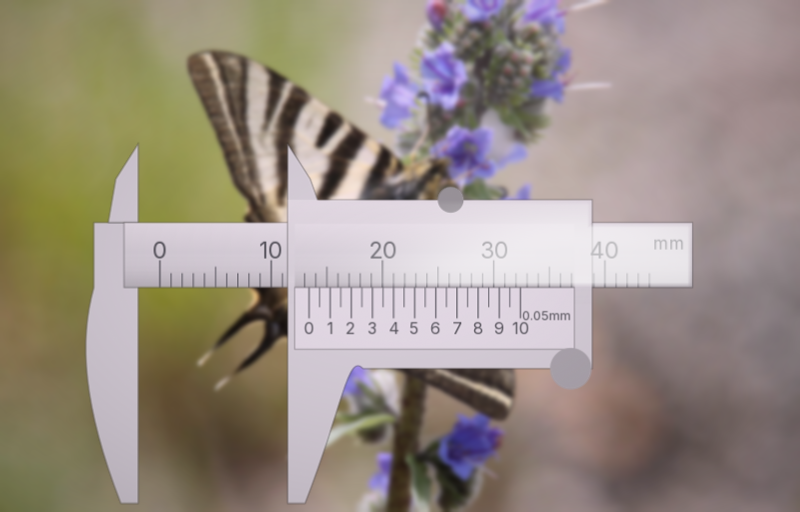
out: 13.4 mm
